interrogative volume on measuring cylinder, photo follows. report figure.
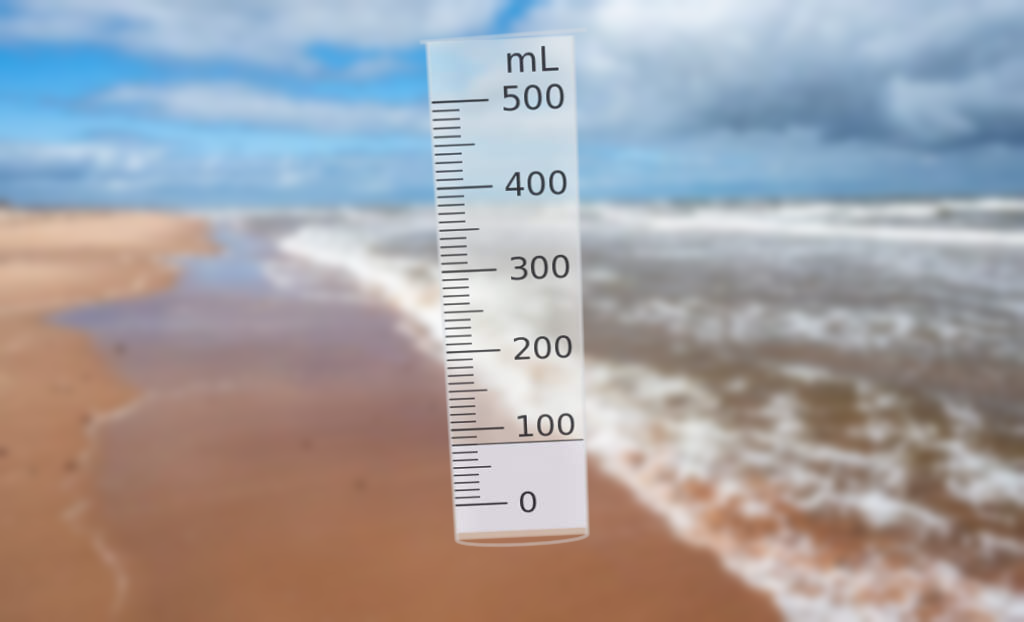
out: 80 mL
